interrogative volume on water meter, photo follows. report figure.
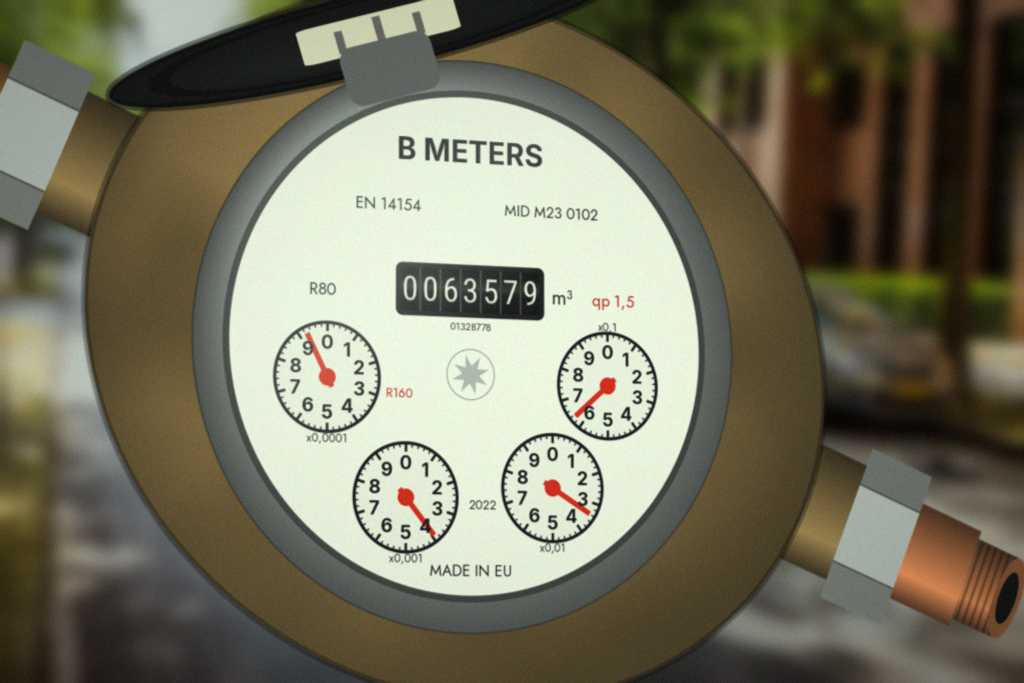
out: 63579.6339 m³
